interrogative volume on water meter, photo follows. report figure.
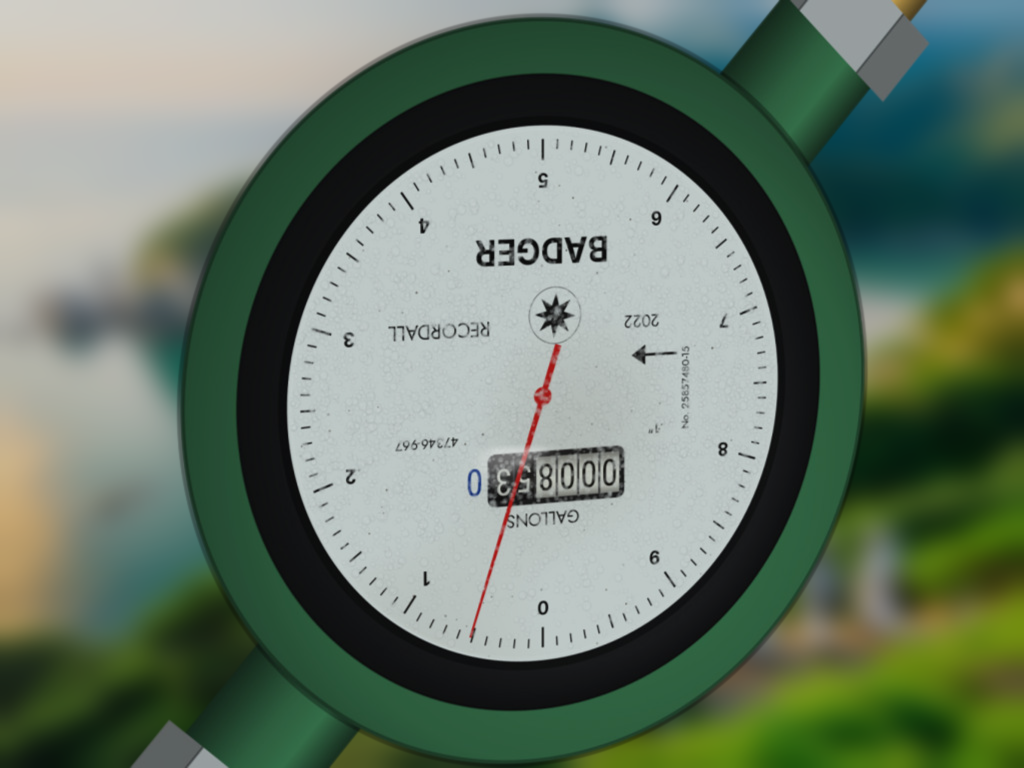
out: 8530.5 gal
